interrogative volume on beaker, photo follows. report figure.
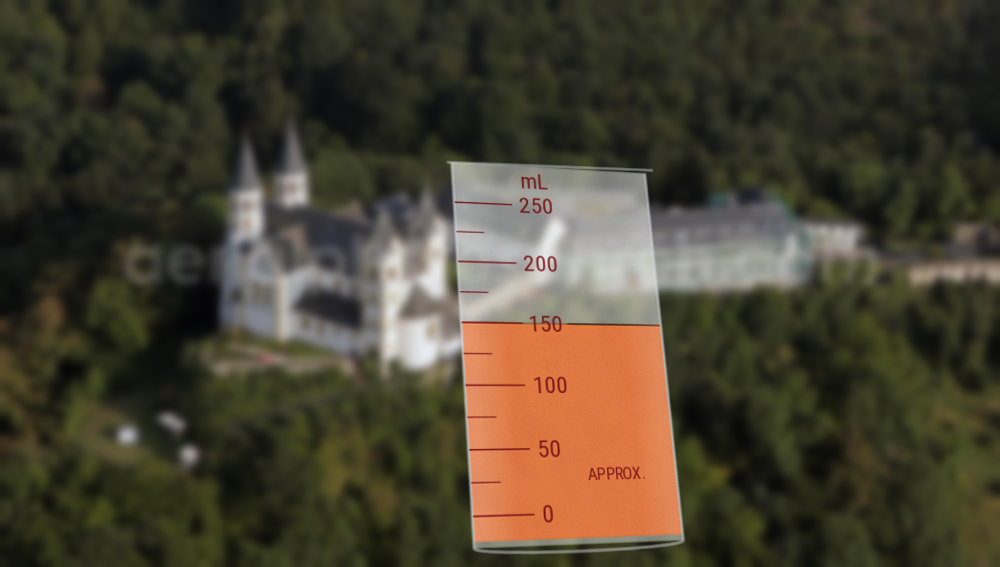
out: 150 mL
